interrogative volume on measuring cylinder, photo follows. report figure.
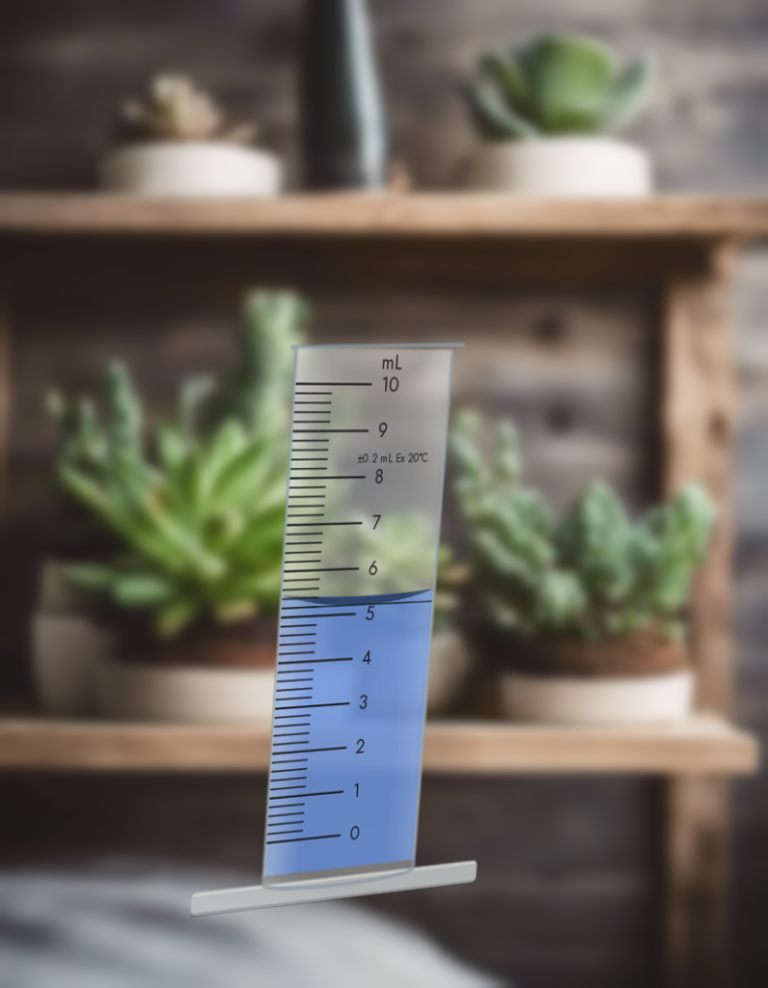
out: 5.2 mL
